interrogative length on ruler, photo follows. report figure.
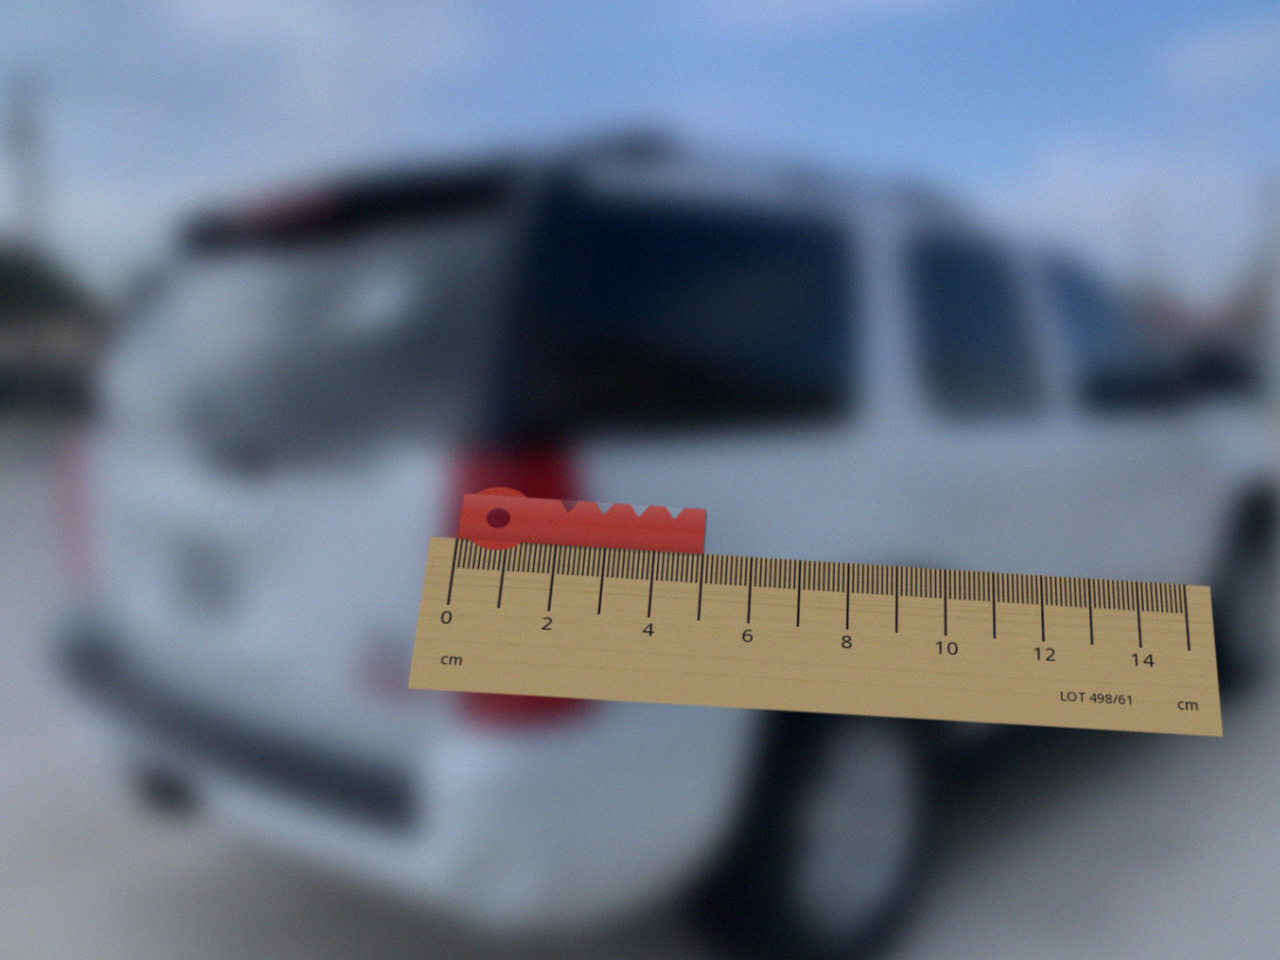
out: 5 cm
